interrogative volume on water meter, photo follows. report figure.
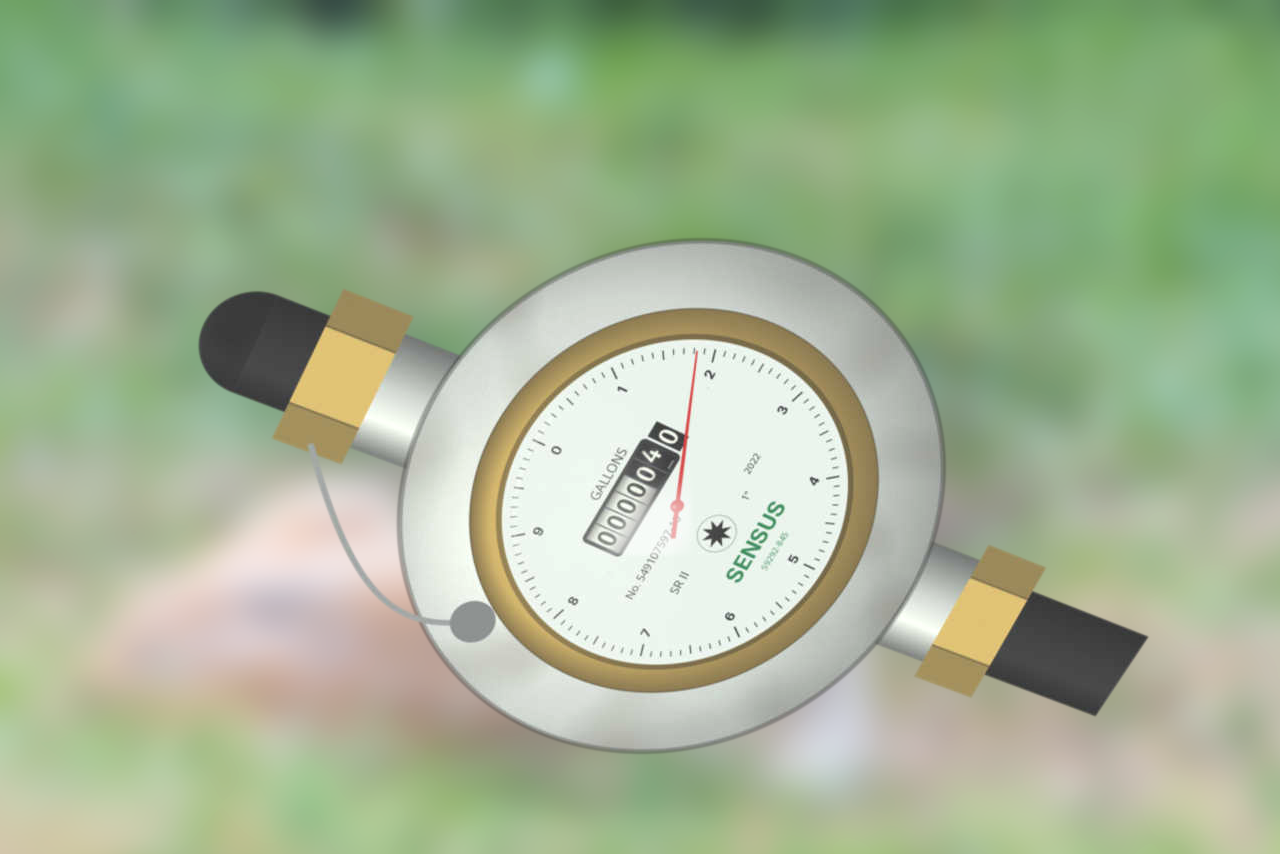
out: 41.8 gal
